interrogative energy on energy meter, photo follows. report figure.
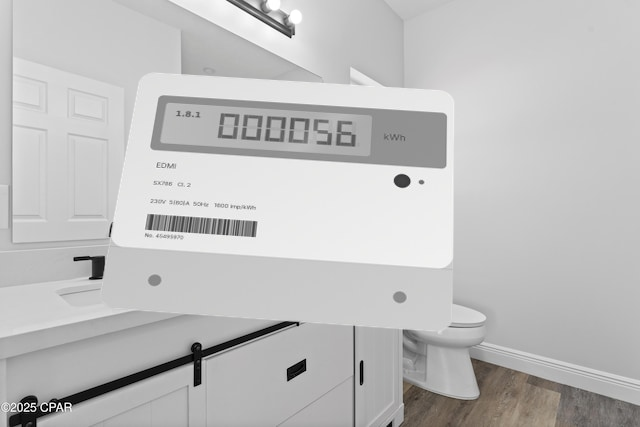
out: 56 kWh
